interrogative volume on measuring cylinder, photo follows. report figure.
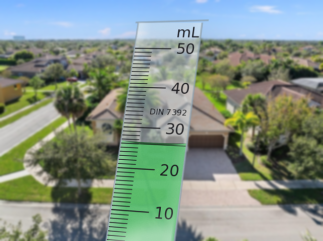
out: 26 mL
